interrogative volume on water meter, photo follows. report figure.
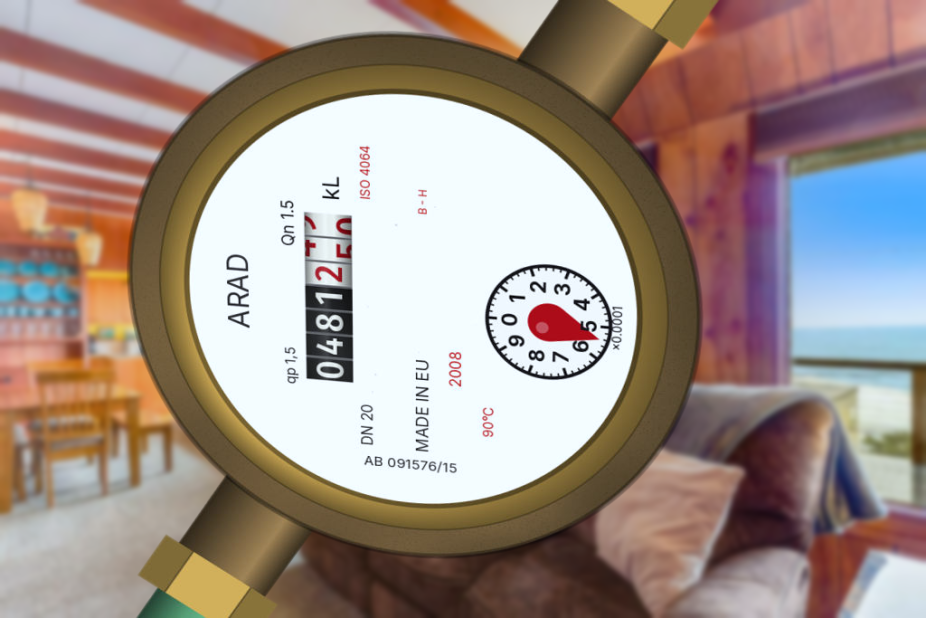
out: 481.2495 kL
